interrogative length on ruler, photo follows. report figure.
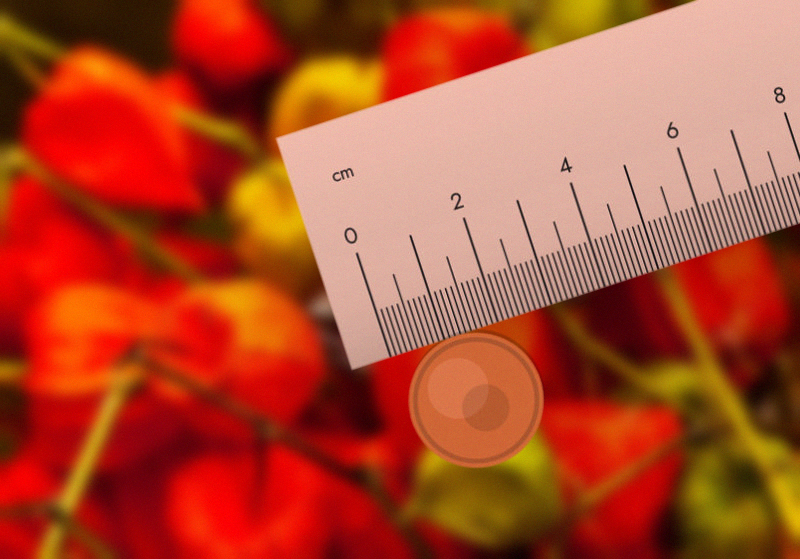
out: 2.4 cm
